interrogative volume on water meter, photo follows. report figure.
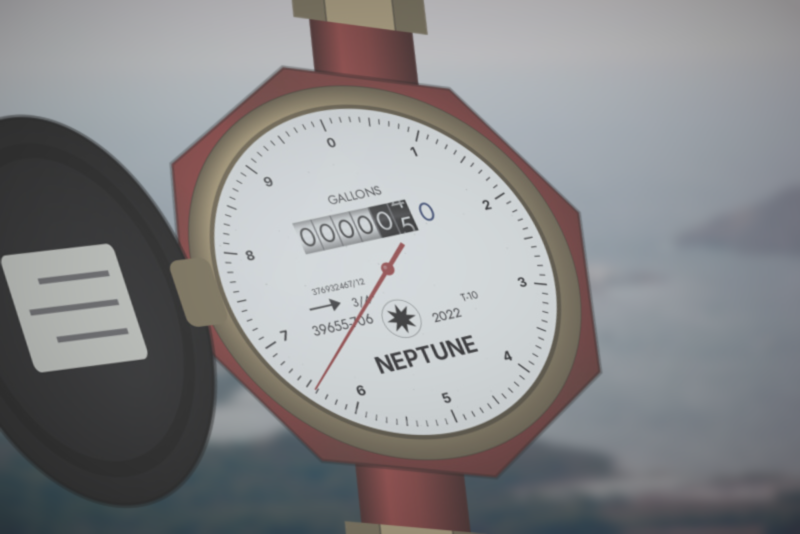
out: 46.4 gal
